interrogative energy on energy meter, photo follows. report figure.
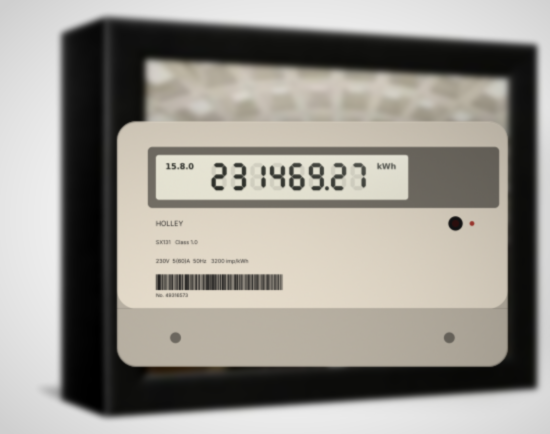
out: 231469.27 kWh
